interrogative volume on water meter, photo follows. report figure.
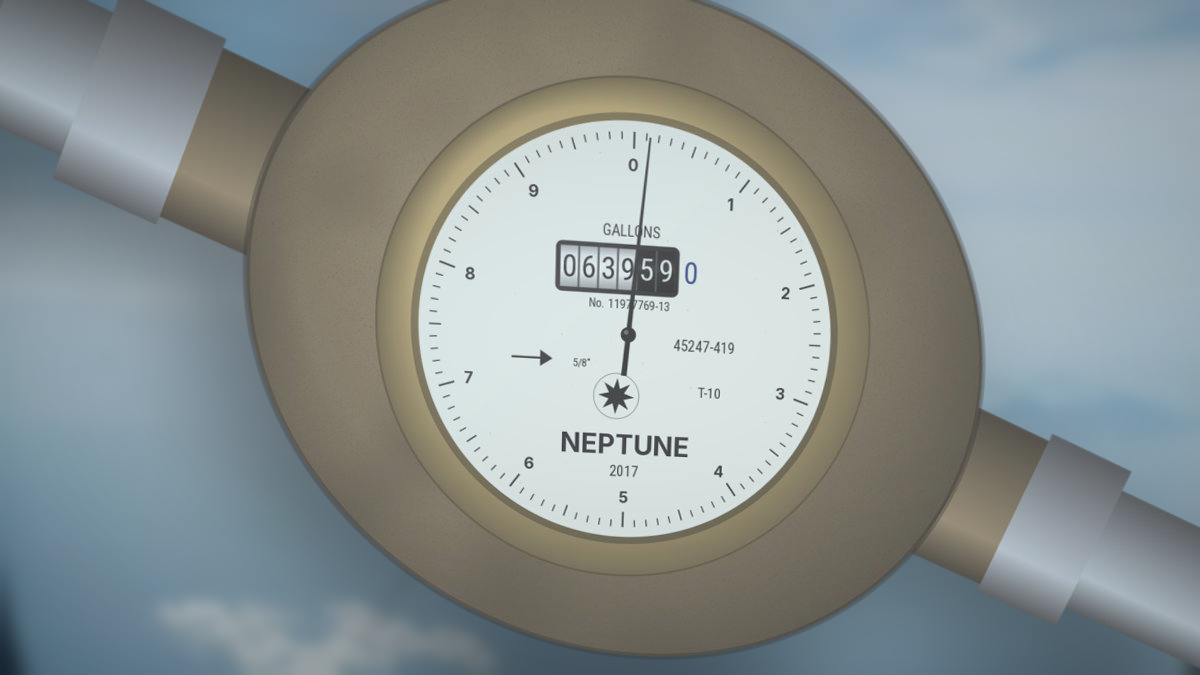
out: 639590.1 gal
